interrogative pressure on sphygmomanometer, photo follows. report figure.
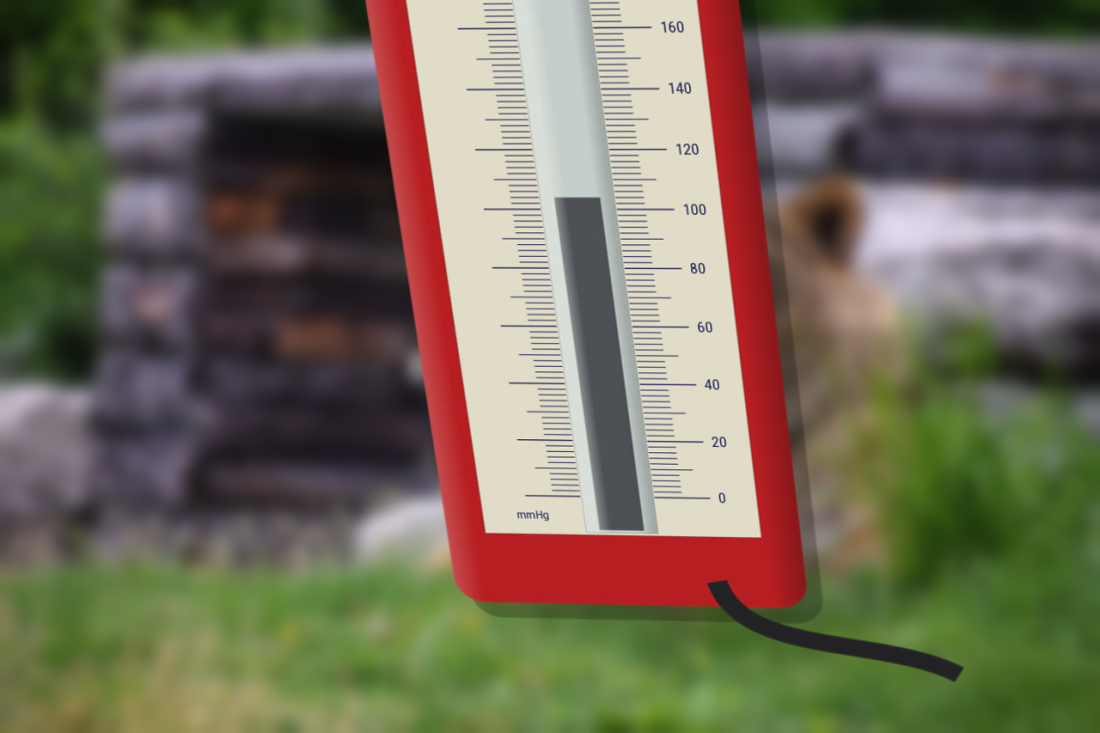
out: 104 mmHg
